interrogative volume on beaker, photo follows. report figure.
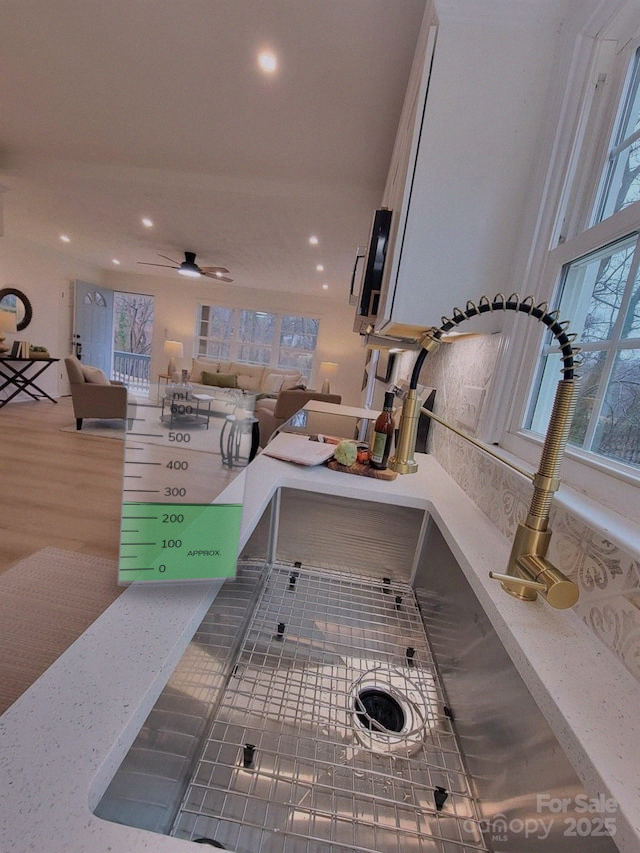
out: 250 mL
